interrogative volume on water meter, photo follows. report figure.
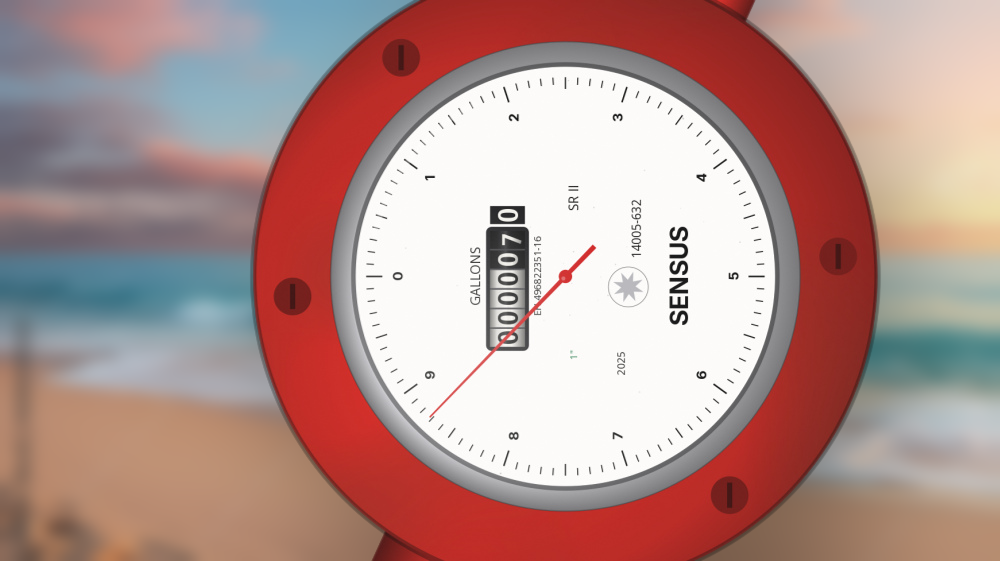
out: 68.7 gal
